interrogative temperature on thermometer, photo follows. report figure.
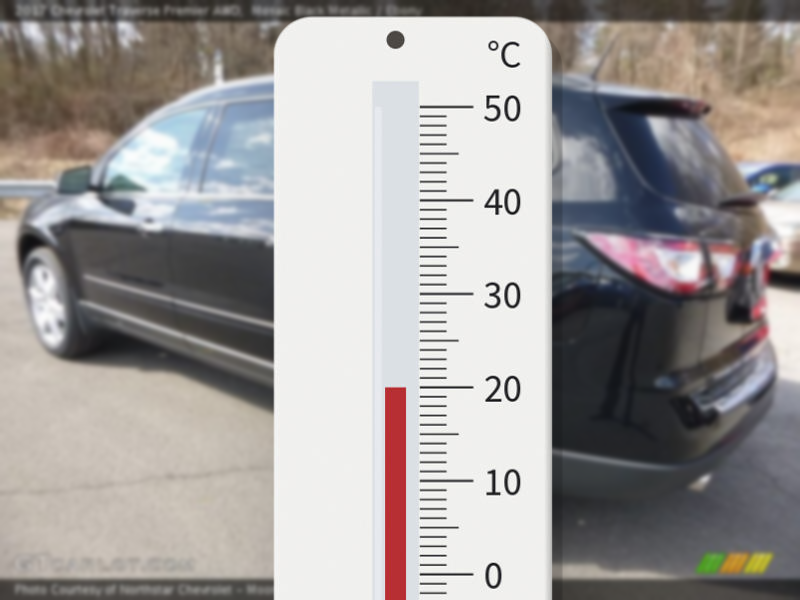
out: 20 °C
